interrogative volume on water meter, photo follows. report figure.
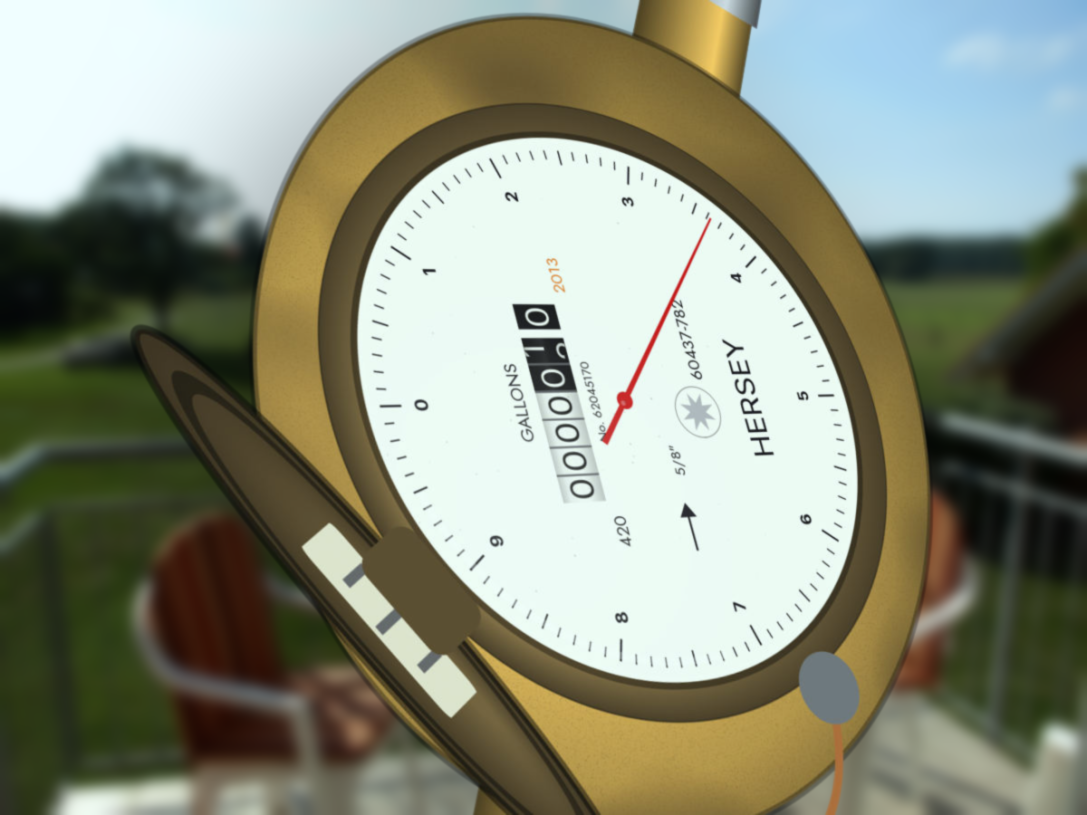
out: 13.6 gal
